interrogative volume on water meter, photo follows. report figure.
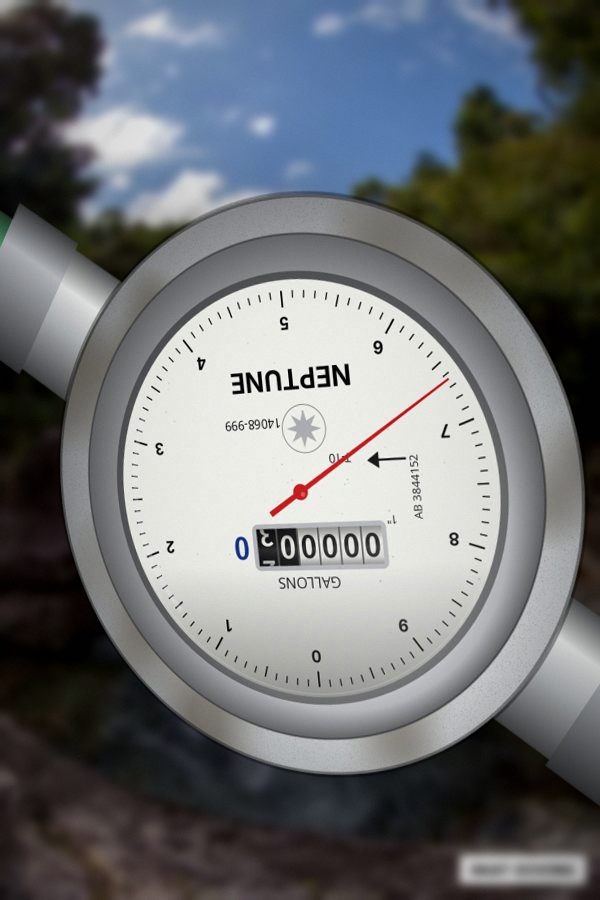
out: 26.6 gal
